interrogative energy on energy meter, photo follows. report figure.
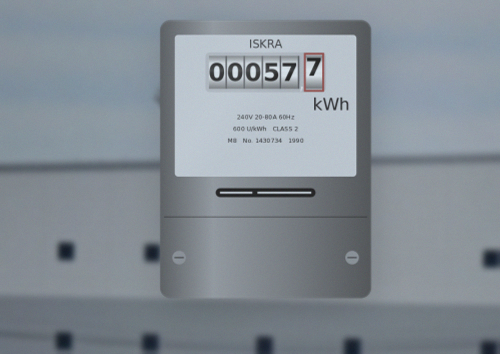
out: 57.7 kWh
